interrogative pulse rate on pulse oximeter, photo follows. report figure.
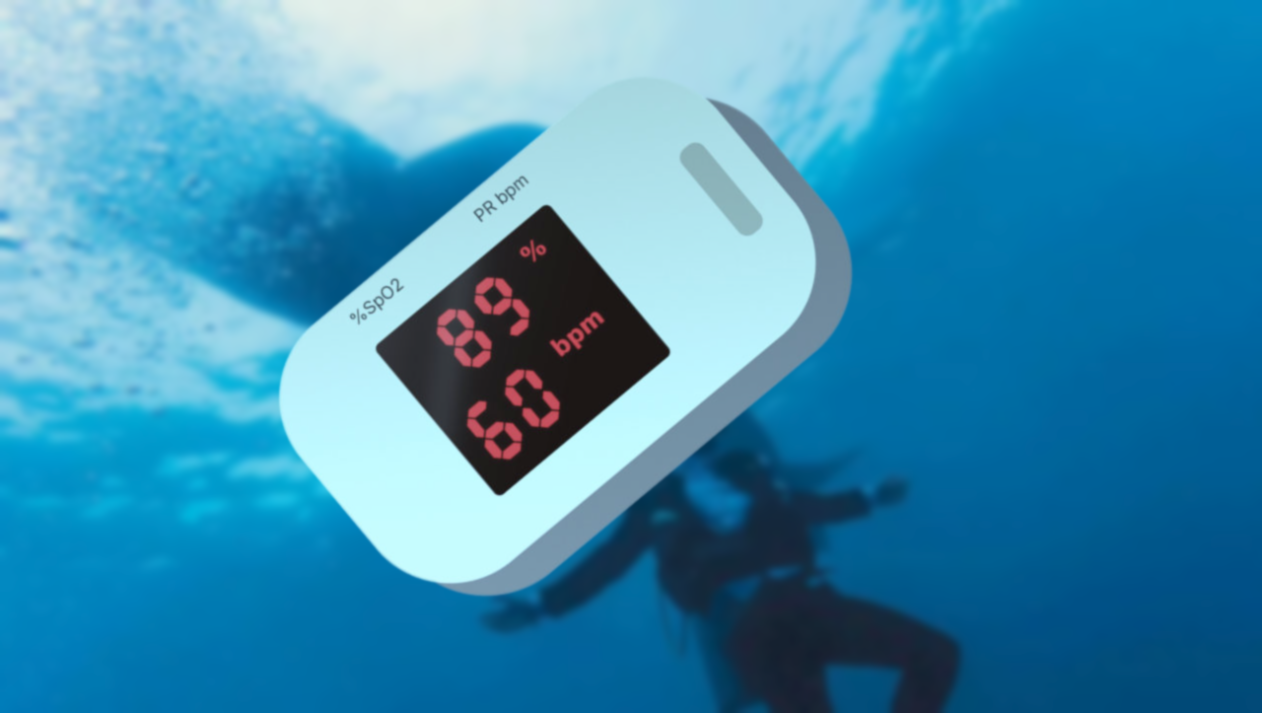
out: 60 bpm
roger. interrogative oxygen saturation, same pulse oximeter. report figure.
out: 89 %
